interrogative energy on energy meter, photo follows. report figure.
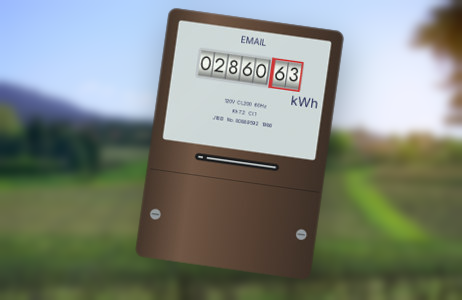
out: 2860.63 kWh
